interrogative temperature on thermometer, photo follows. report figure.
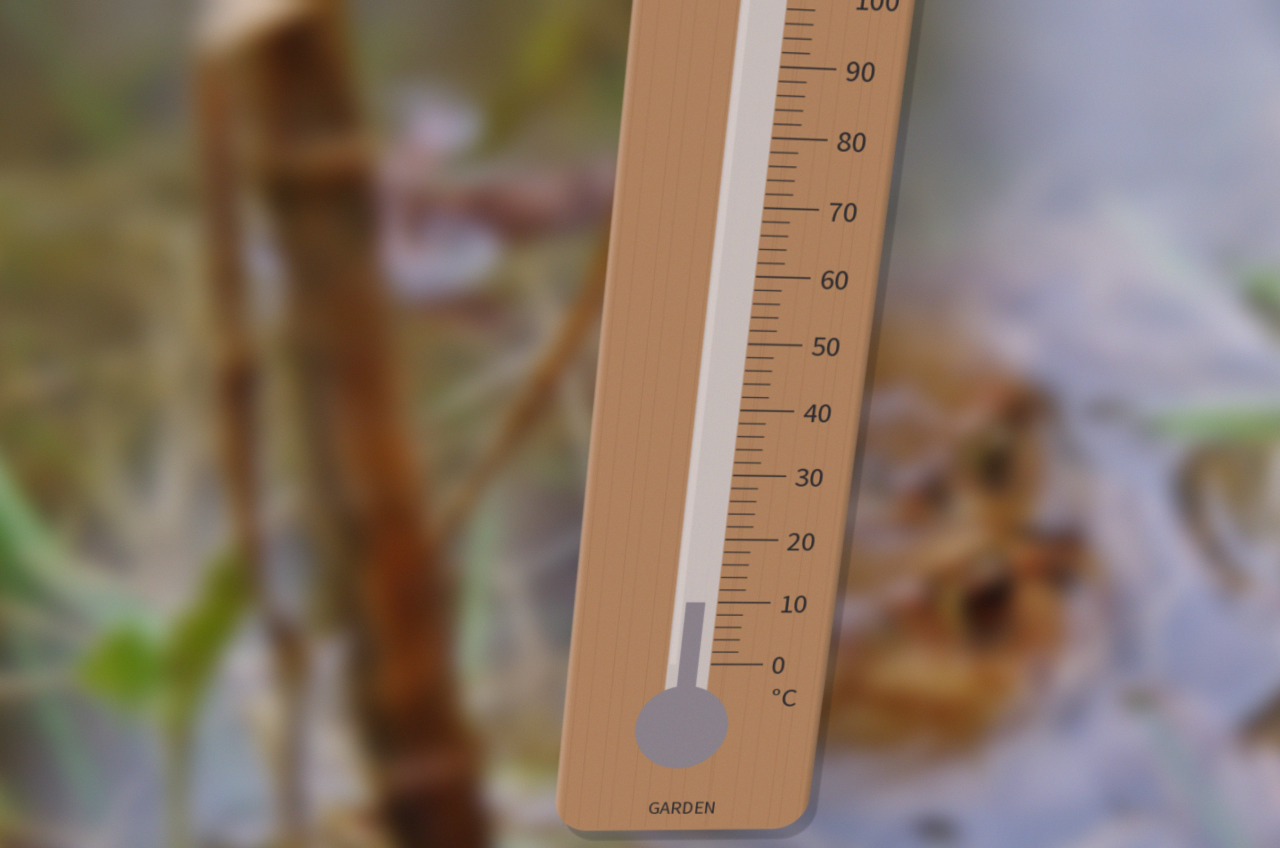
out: 10 °C
